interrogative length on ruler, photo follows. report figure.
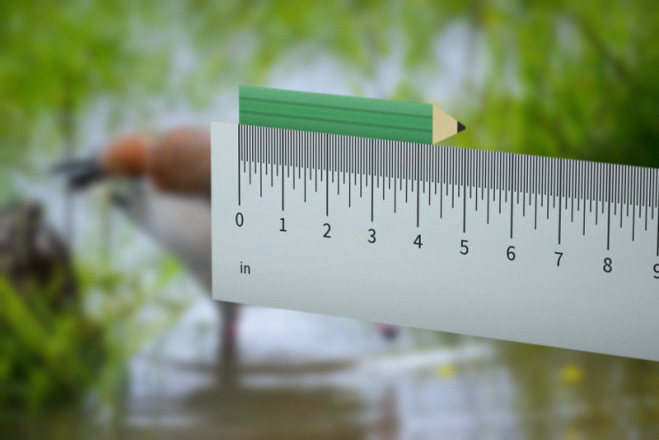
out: 5 in
